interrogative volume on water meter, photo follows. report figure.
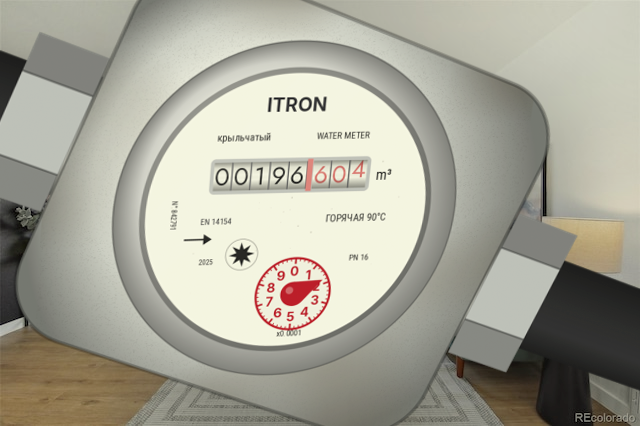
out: 196.6041 m³
